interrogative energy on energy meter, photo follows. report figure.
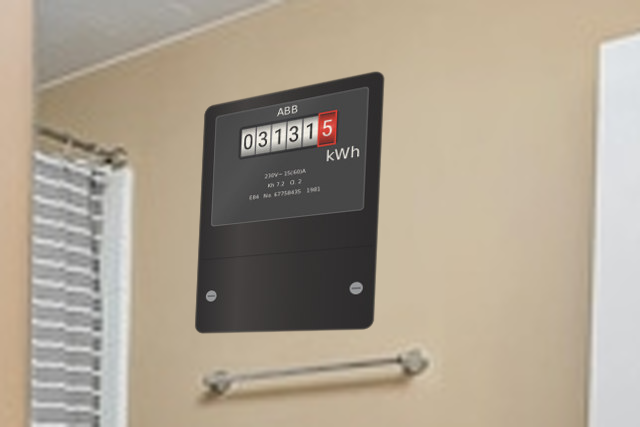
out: 3131.5 kWh
